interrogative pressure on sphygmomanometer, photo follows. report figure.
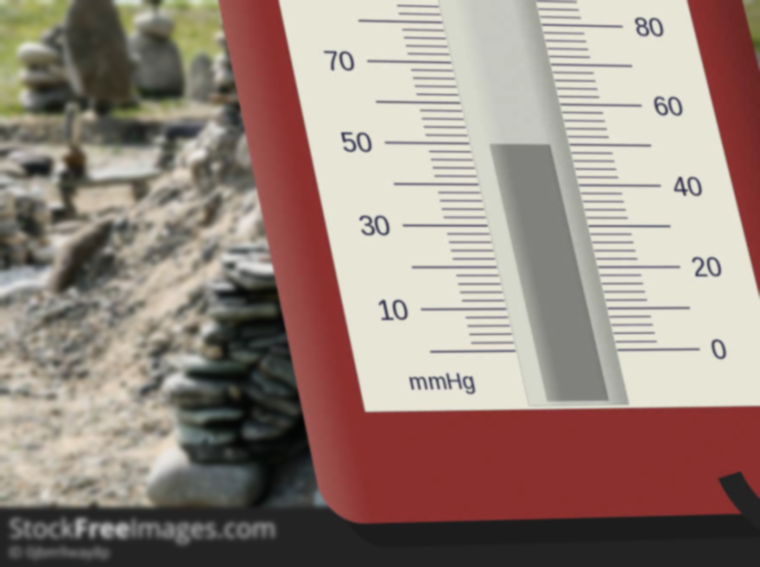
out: 50 mmHg
